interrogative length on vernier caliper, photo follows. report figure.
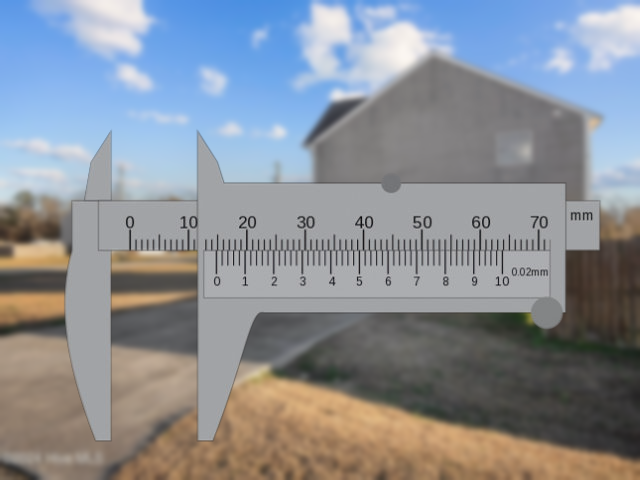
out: 14.8 mm
